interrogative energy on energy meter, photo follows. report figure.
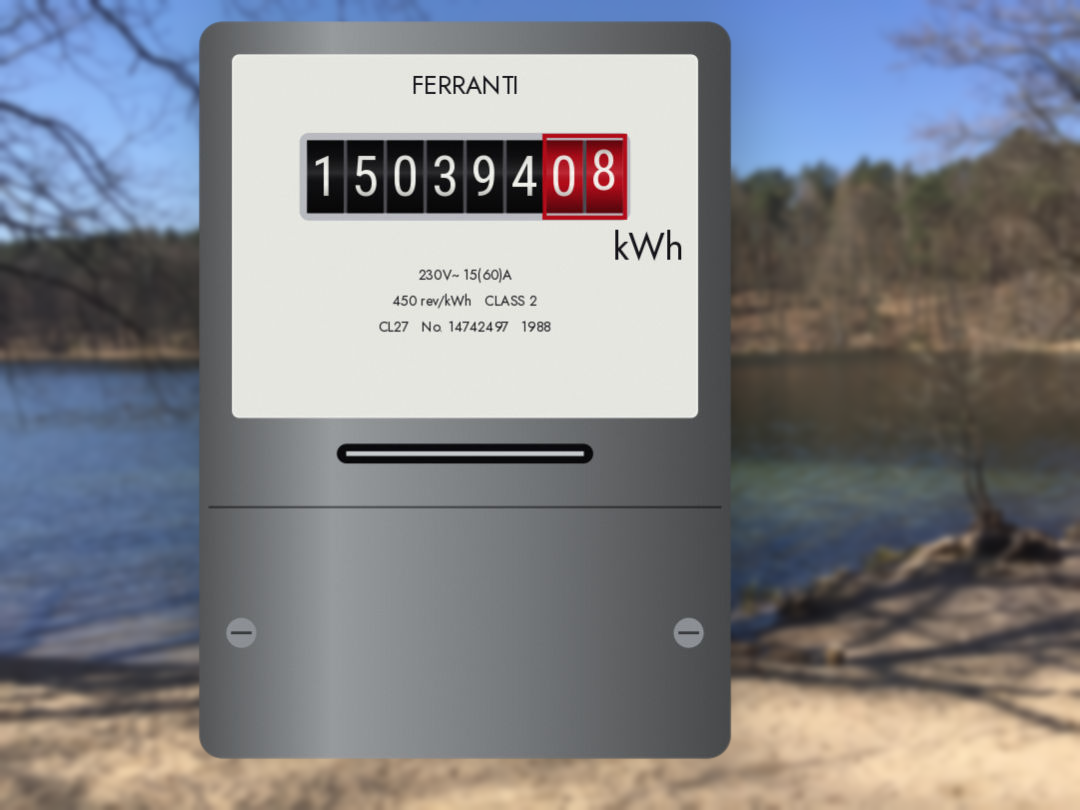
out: 150394.08 kWh
